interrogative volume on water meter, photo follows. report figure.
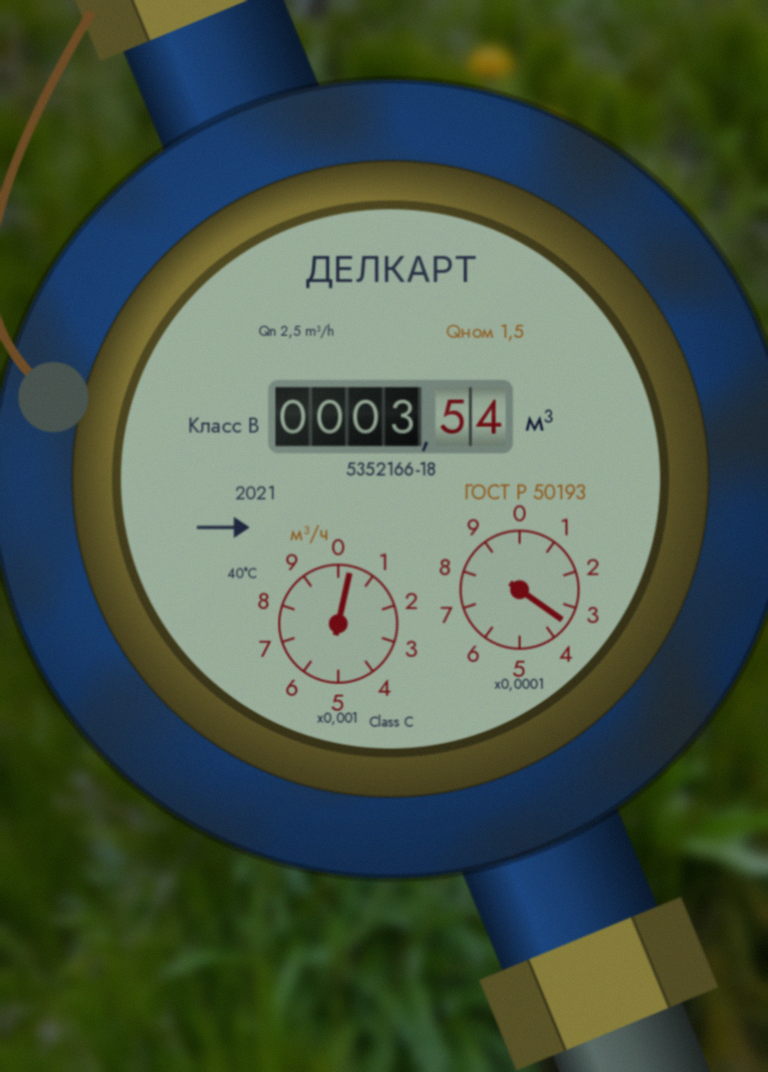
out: 3.5403 m³
